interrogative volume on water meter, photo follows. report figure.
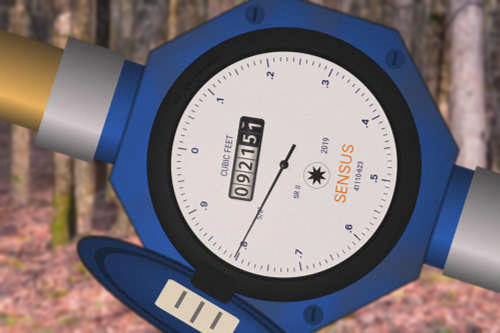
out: 92150.80 ft³
